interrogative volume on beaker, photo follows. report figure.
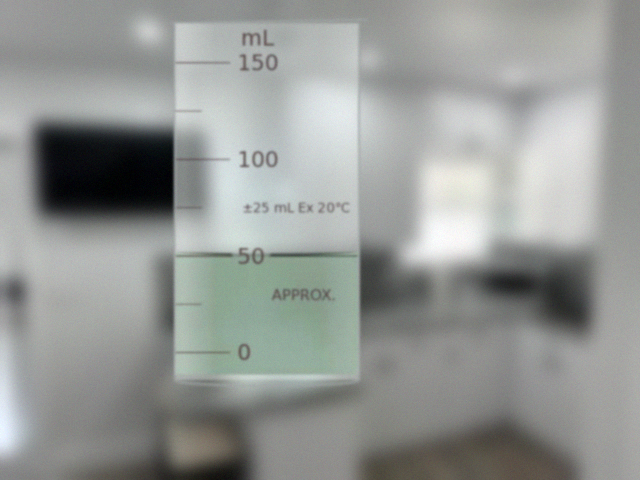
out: 50 mL
